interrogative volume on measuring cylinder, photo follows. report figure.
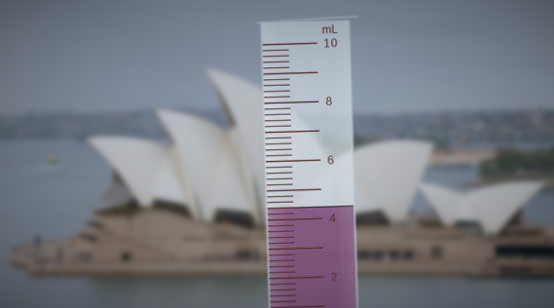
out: 4.4 mL
